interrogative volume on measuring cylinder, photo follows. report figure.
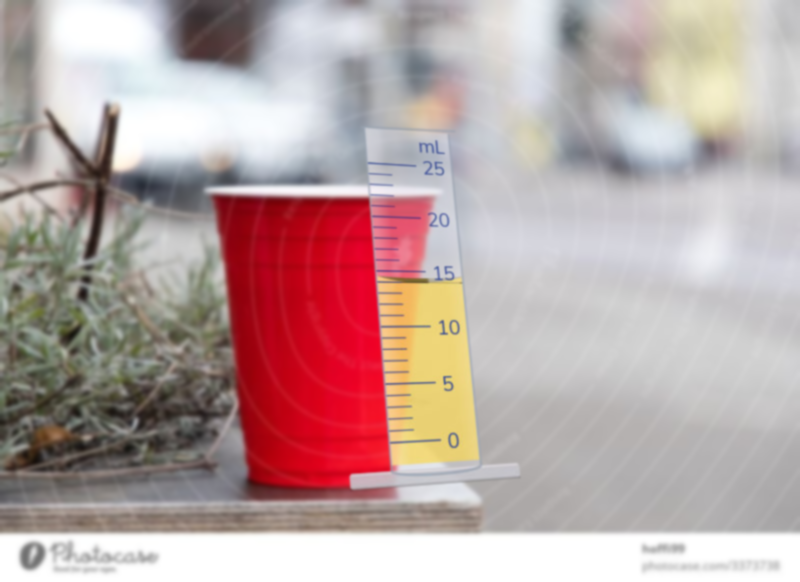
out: 14 mL
